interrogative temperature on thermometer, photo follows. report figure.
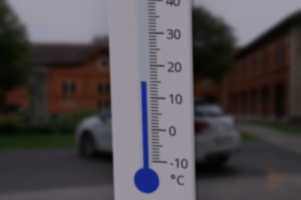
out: 15 °C
